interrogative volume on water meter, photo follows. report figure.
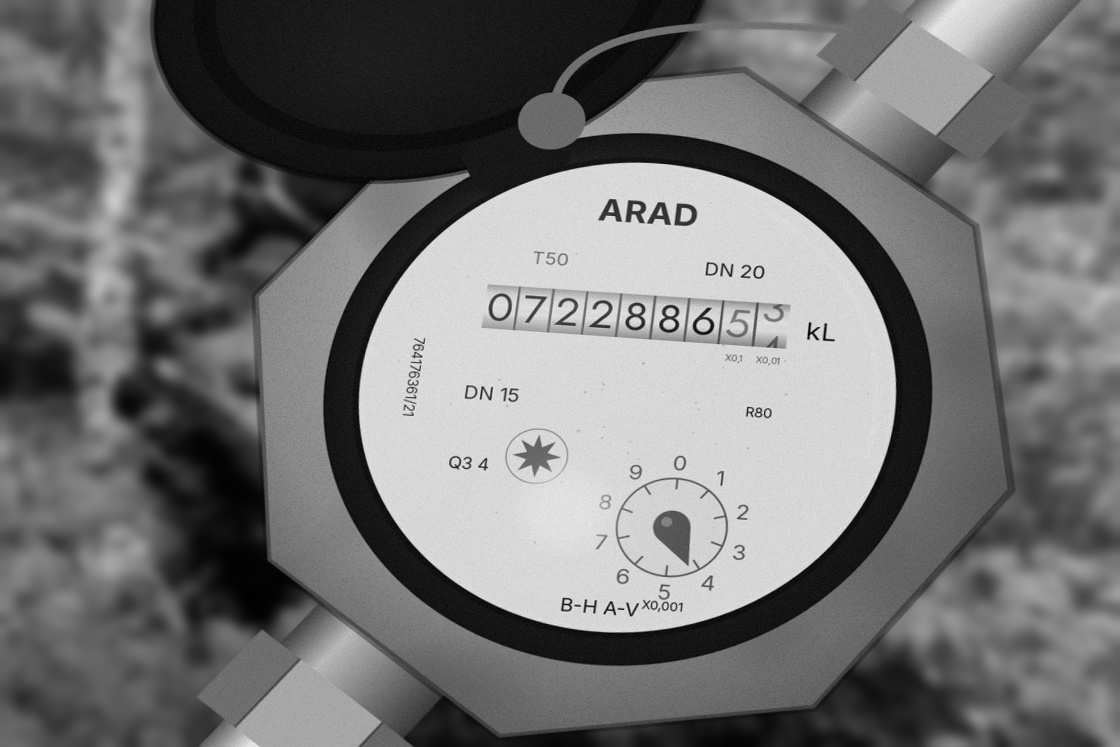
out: 722886.534 kL
